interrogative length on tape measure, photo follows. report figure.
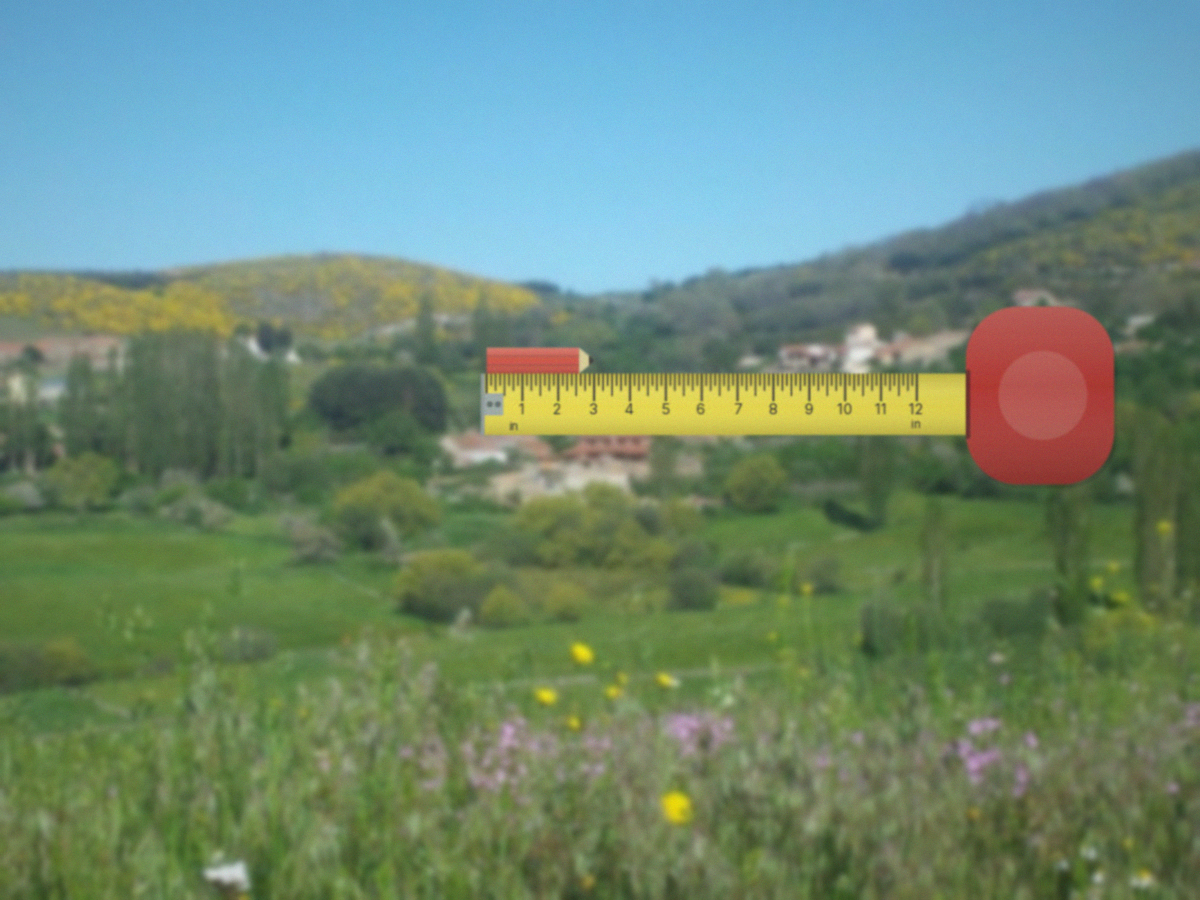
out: 3 in
